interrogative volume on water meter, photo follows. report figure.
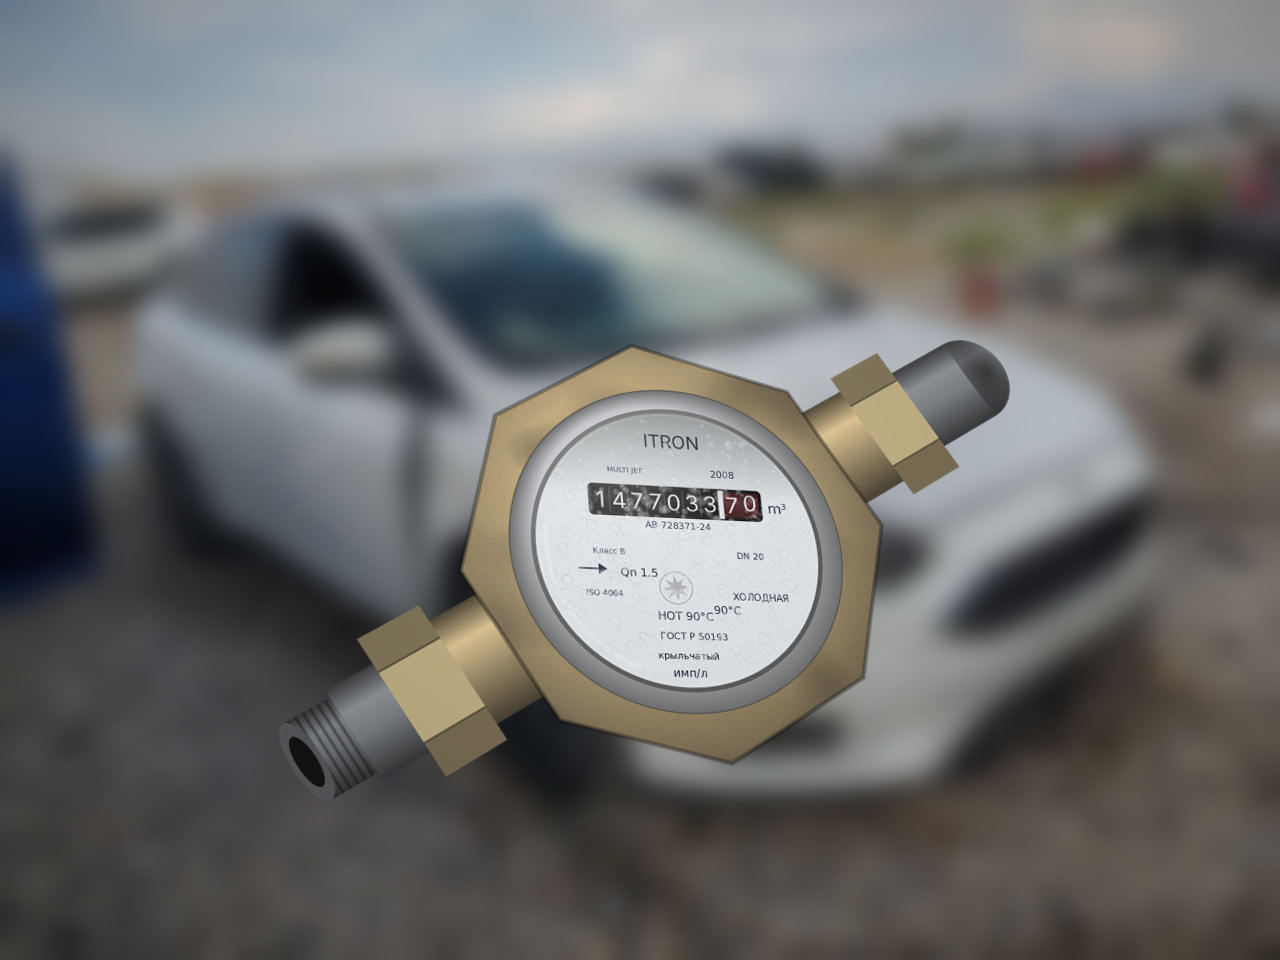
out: 1477033.70 m³
